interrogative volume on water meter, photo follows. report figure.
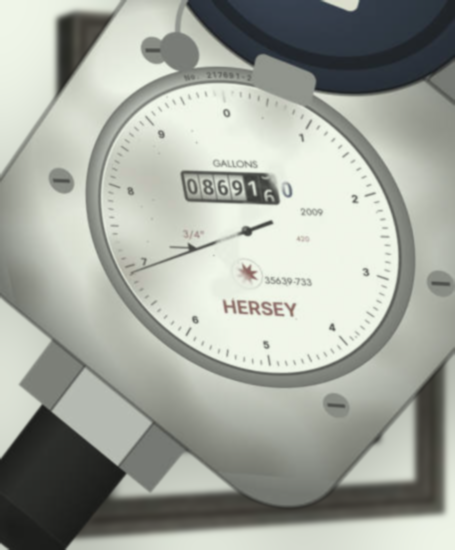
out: 869156.9 gal
